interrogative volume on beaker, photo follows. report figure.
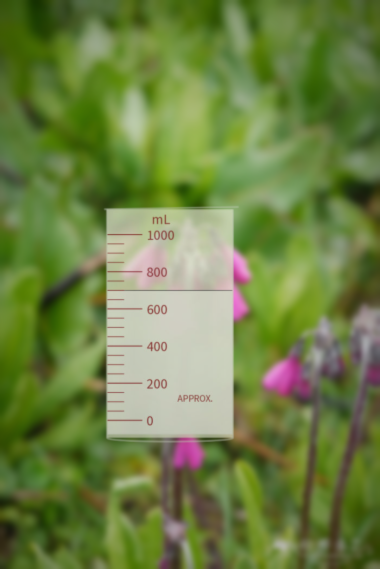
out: 700 mL
